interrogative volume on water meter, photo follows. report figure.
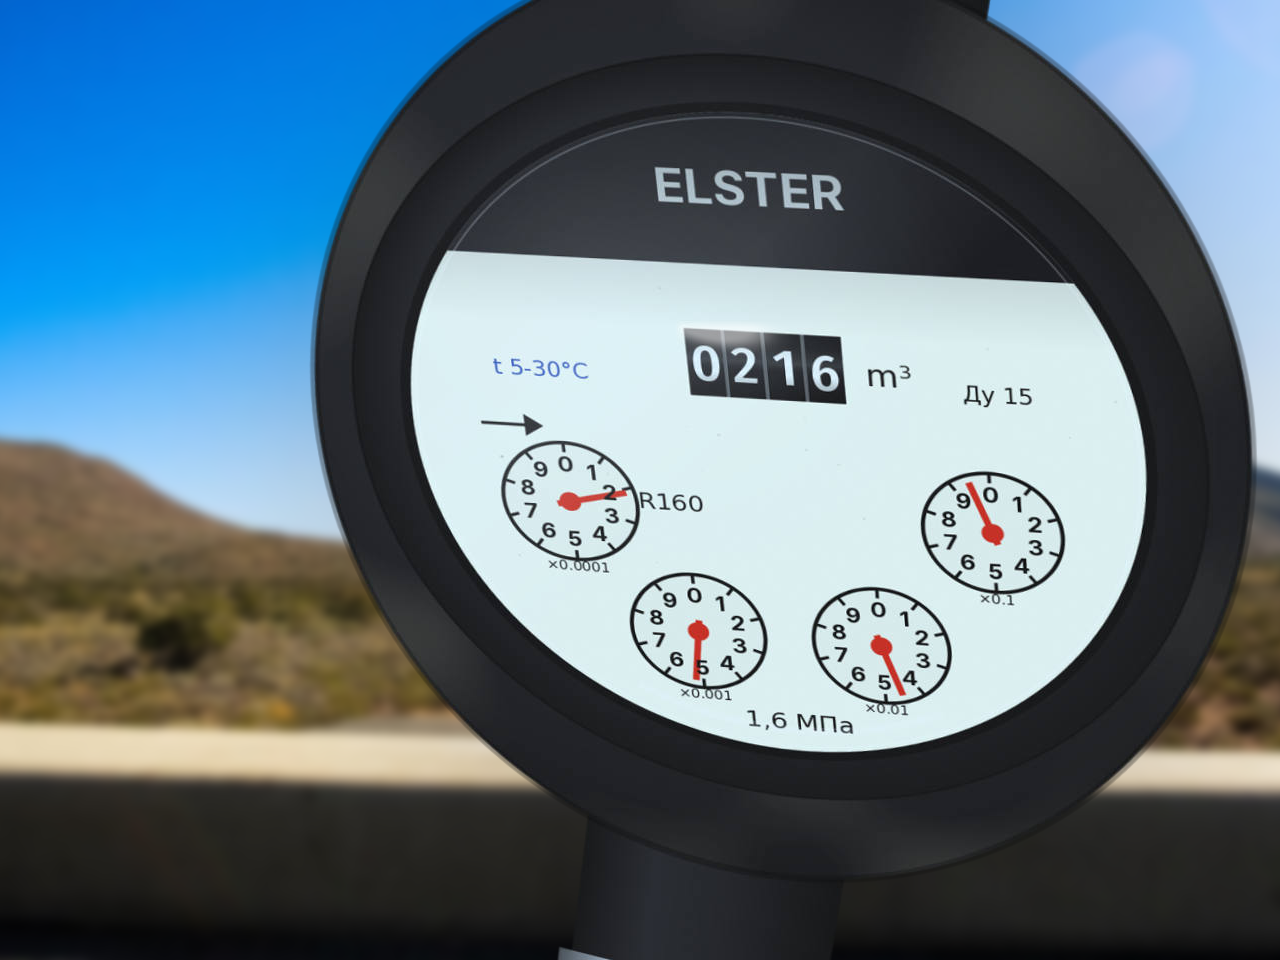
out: 215.9452 m³
